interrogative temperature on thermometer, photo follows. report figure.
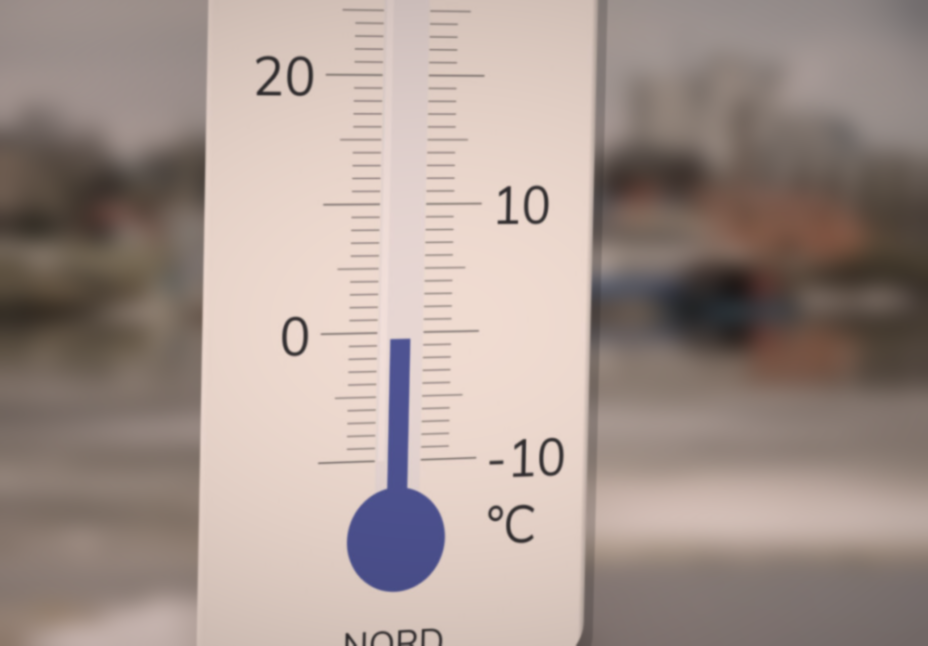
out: -0.5 °C
